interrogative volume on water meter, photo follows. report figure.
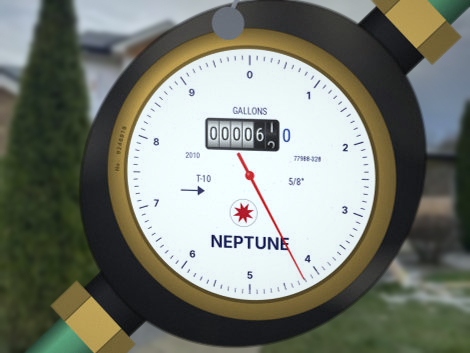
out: 614.2 gal
